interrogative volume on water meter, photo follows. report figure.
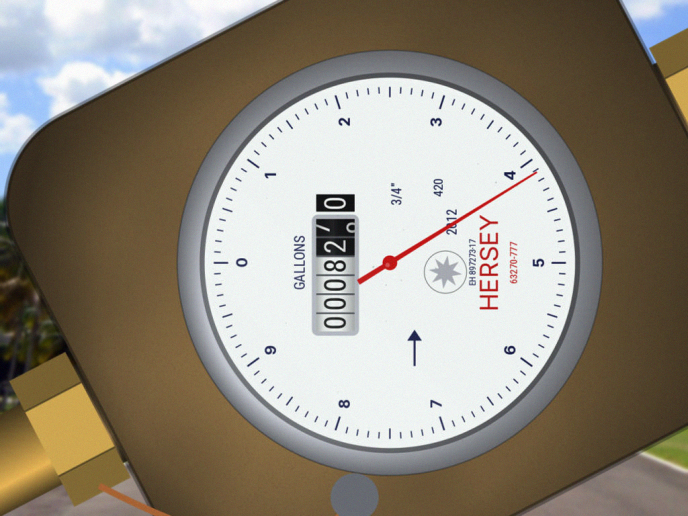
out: 8274.1 gal
